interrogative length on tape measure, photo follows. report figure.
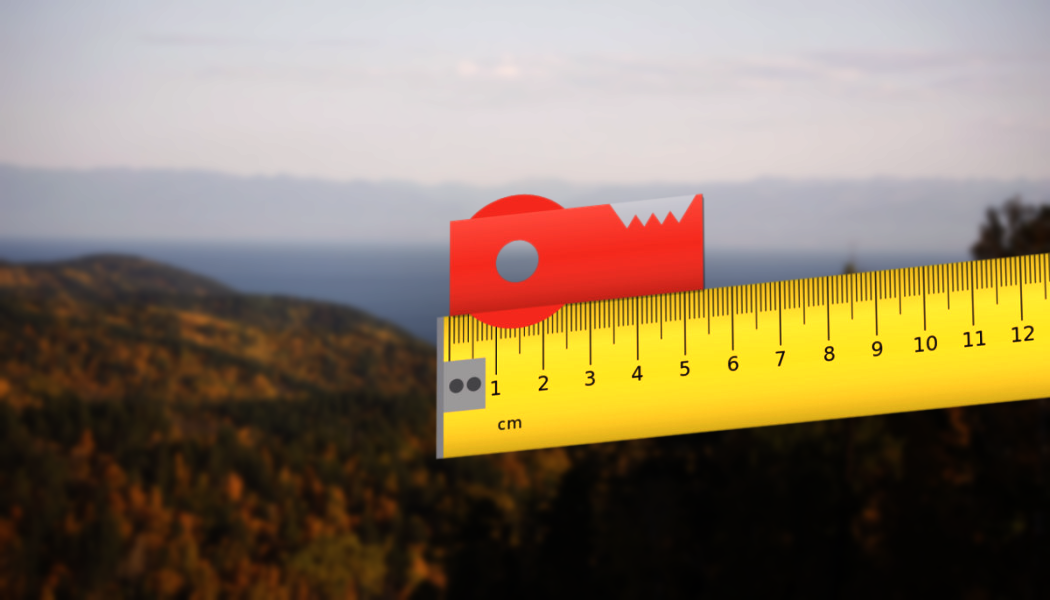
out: 5.4 cm
